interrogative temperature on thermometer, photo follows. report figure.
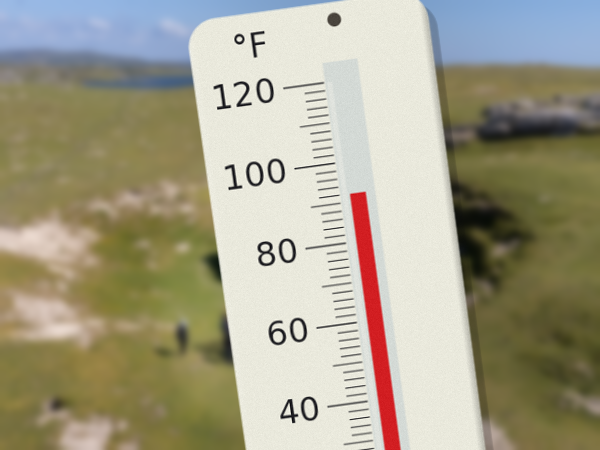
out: 92 °F
